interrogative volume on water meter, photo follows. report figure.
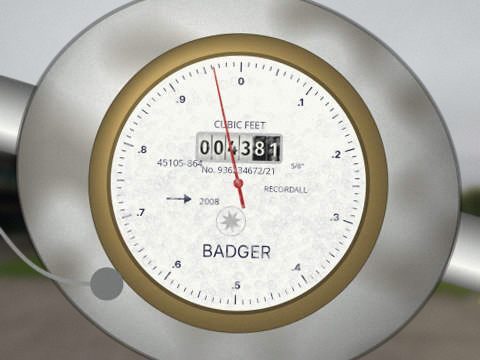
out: 4380.96 ft³
